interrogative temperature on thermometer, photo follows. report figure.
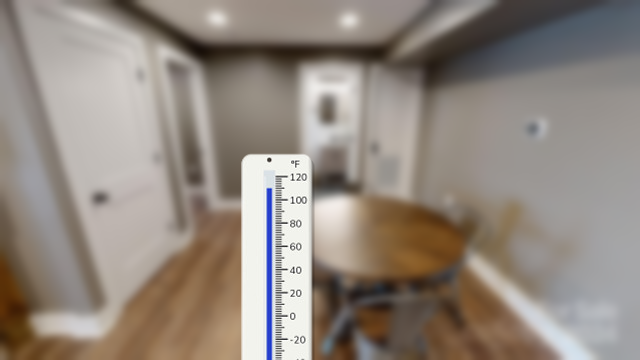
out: 110 °F
